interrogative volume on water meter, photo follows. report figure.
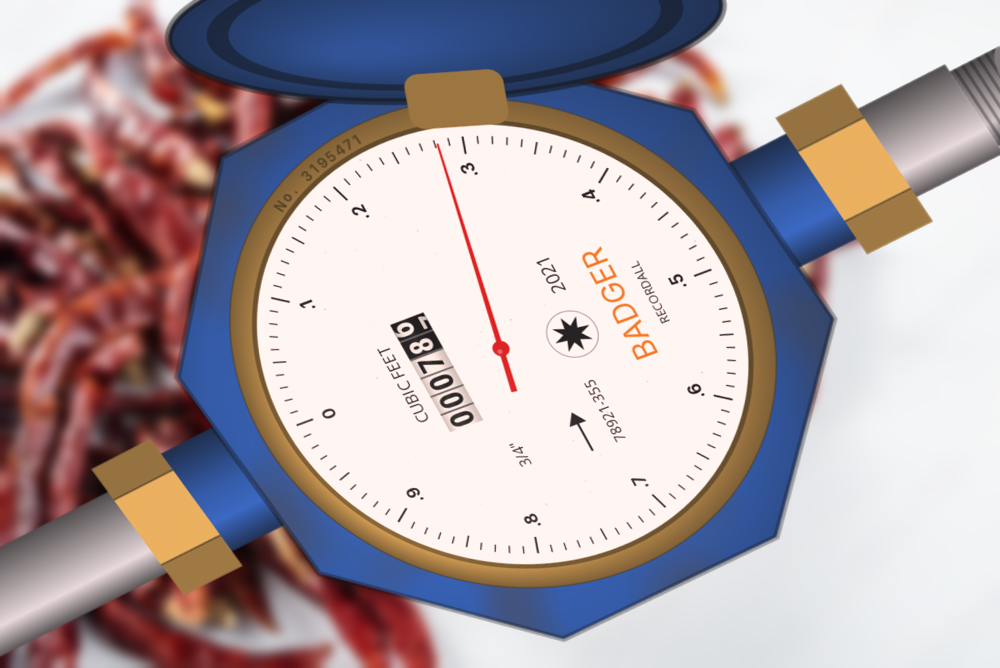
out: 786.28 ft³
